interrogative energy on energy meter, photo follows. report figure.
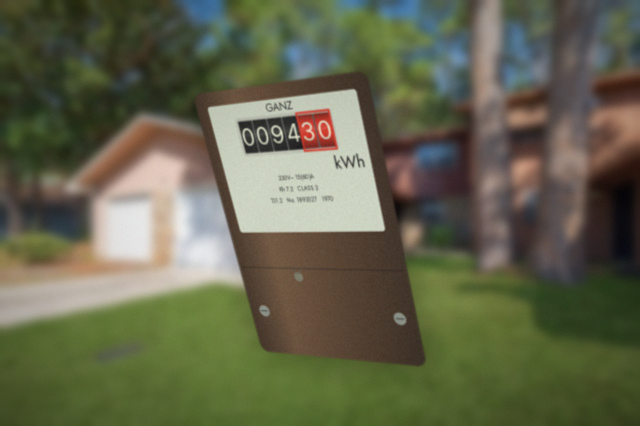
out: 94.30 kWh
